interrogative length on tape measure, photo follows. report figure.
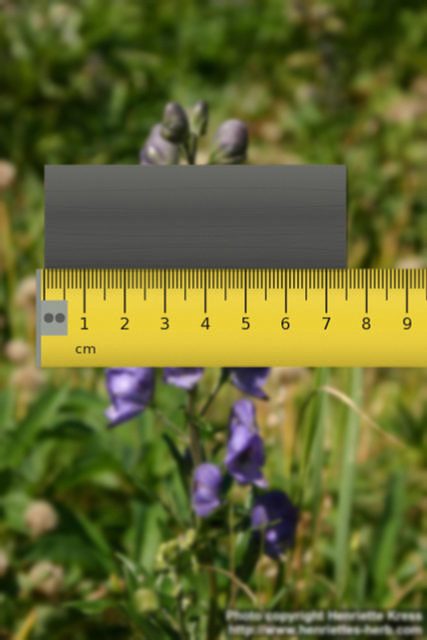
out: 7.5 cm
